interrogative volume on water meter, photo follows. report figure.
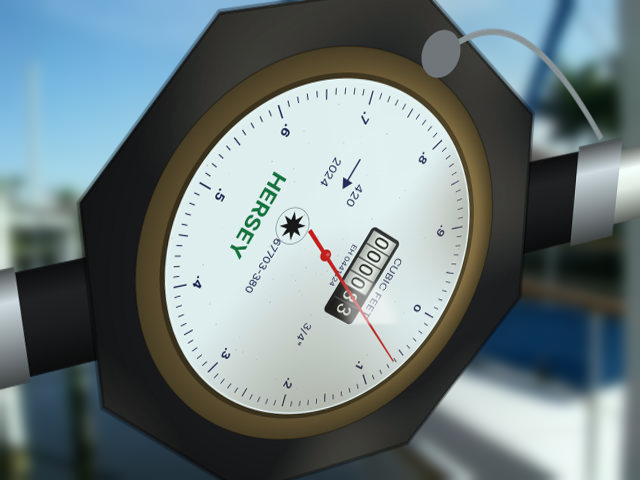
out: 83.06 ft³
